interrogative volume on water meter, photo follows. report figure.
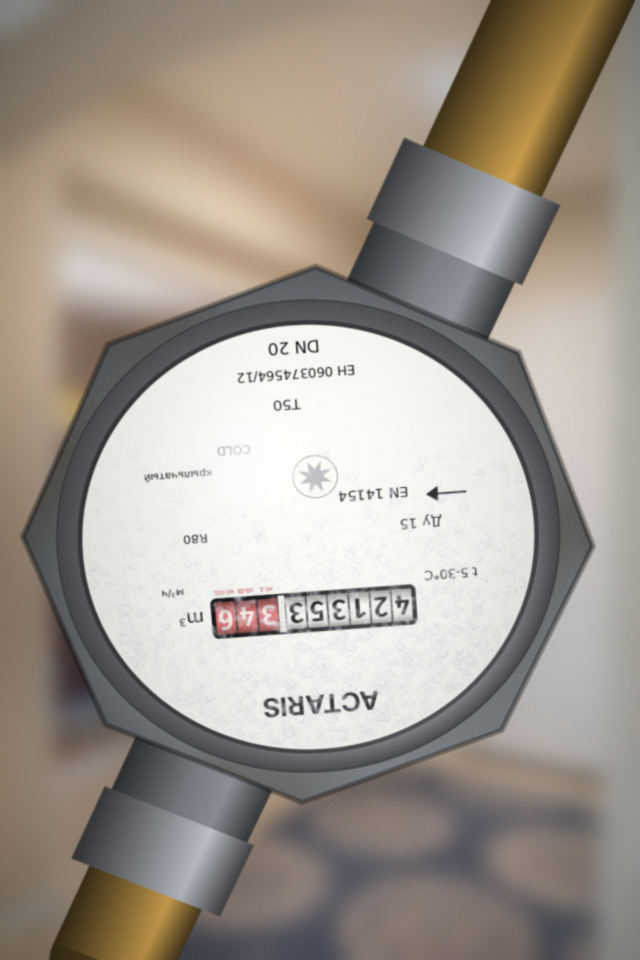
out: 421353.346 m³
